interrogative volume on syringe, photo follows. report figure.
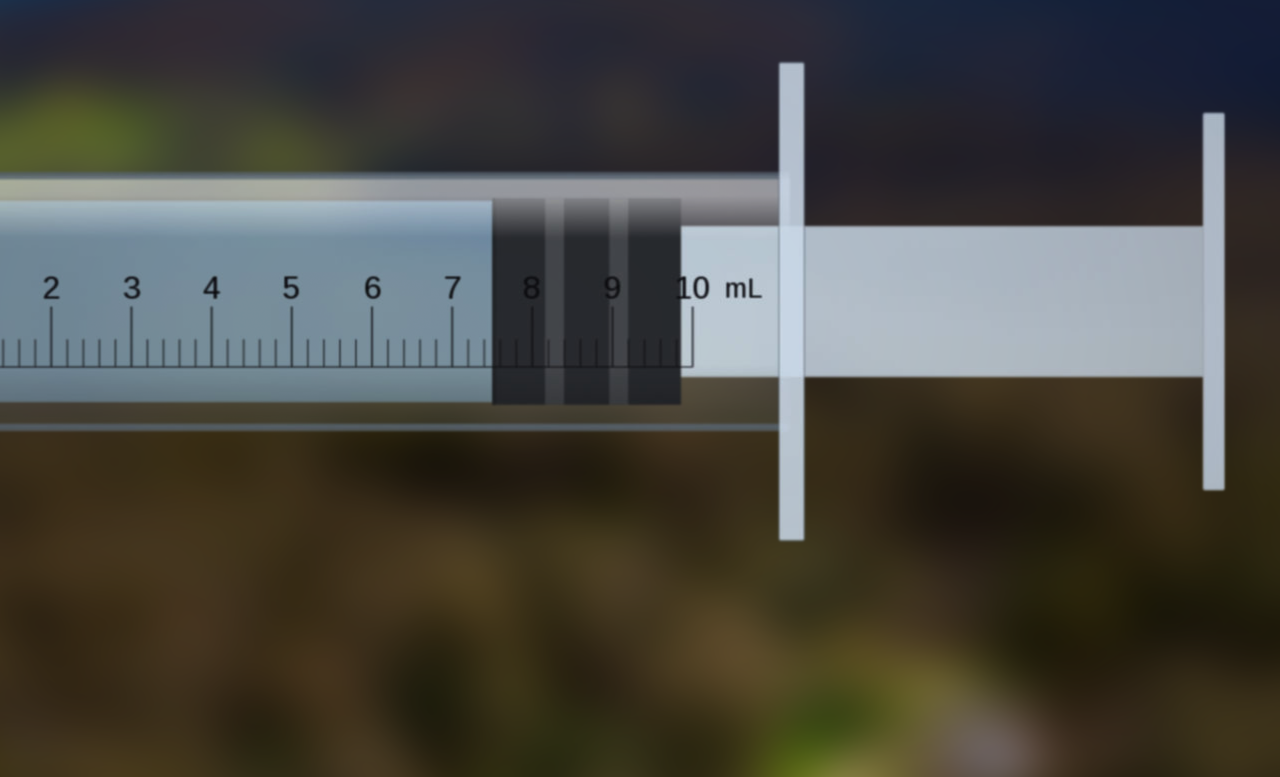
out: 7.5 mL
